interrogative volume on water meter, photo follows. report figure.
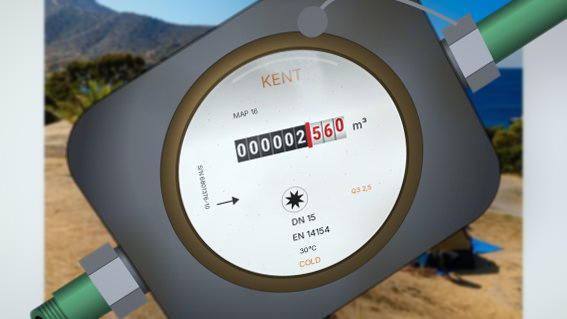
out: 2.560 m³
